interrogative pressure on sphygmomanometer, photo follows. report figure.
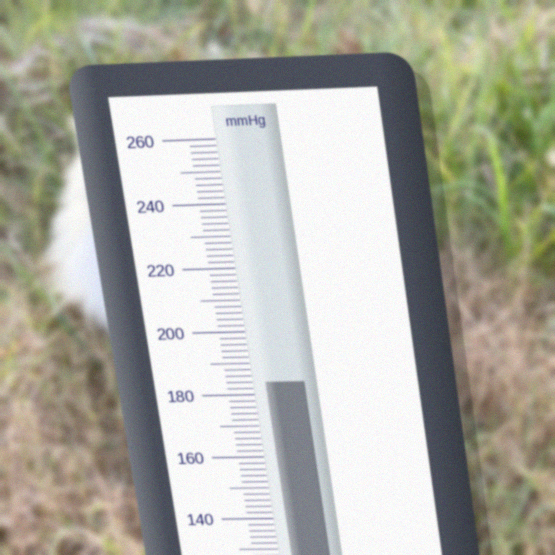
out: 184 mmHg
